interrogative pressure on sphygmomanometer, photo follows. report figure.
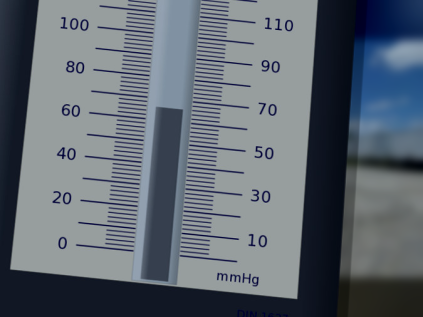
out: 66 mmHg
